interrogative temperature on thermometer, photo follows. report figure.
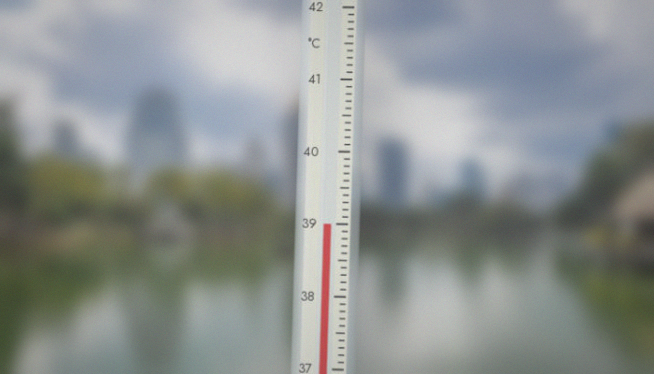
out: 39 °C
